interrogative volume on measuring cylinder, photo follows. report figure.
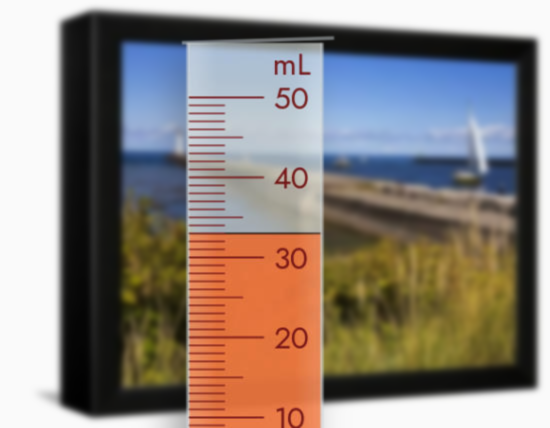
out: 33 mL
